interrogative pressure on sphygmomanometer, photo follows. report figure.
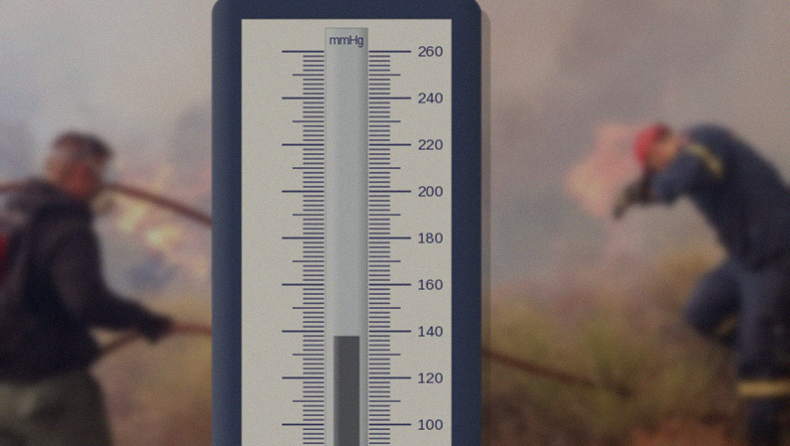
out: 138 mmHg
